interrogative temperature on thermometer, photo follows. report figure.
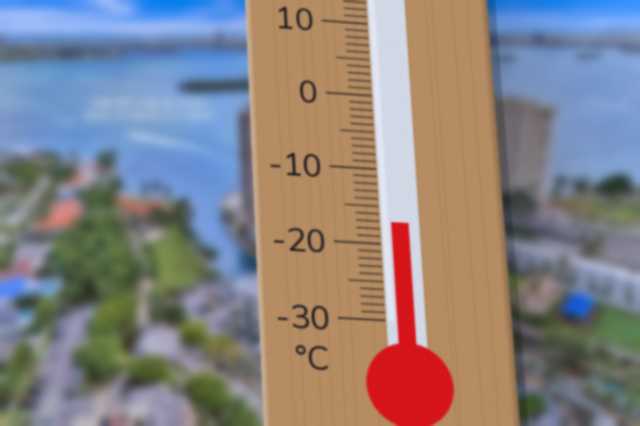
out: -17 °C
